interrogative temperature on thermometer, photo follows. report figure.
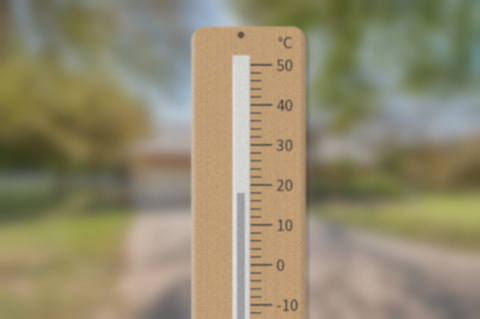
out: 18 °C
